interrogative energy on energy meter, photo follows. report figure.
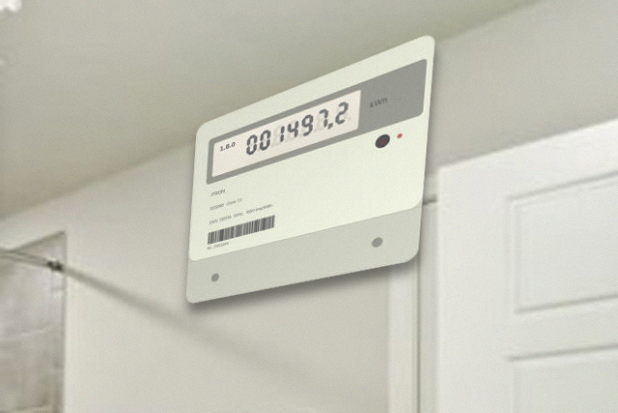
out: 1497.2 kWh
